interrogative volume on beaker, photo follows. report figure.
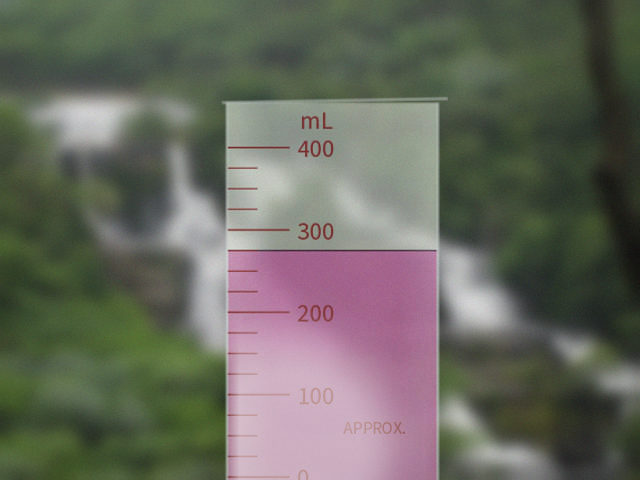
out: 275 mL
